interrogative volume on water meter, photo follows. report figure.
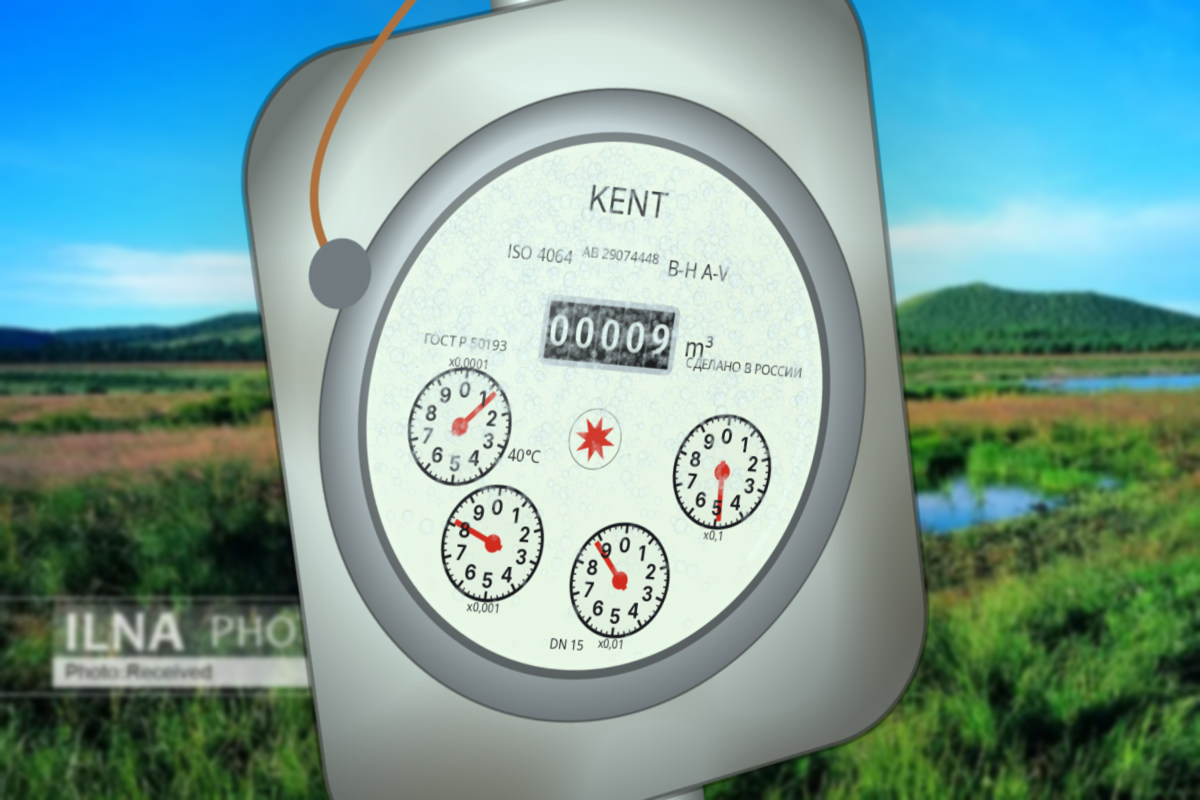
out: 9.4881 m³
